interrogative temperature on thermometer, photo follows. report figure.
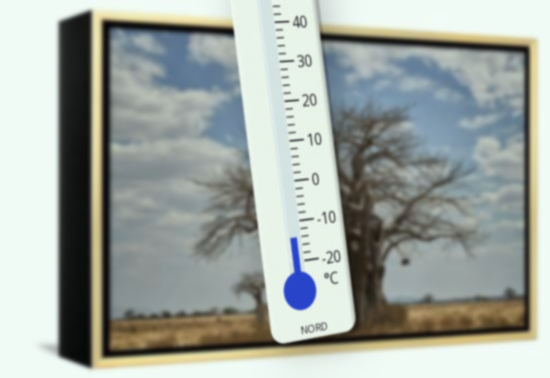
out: -14 °C
